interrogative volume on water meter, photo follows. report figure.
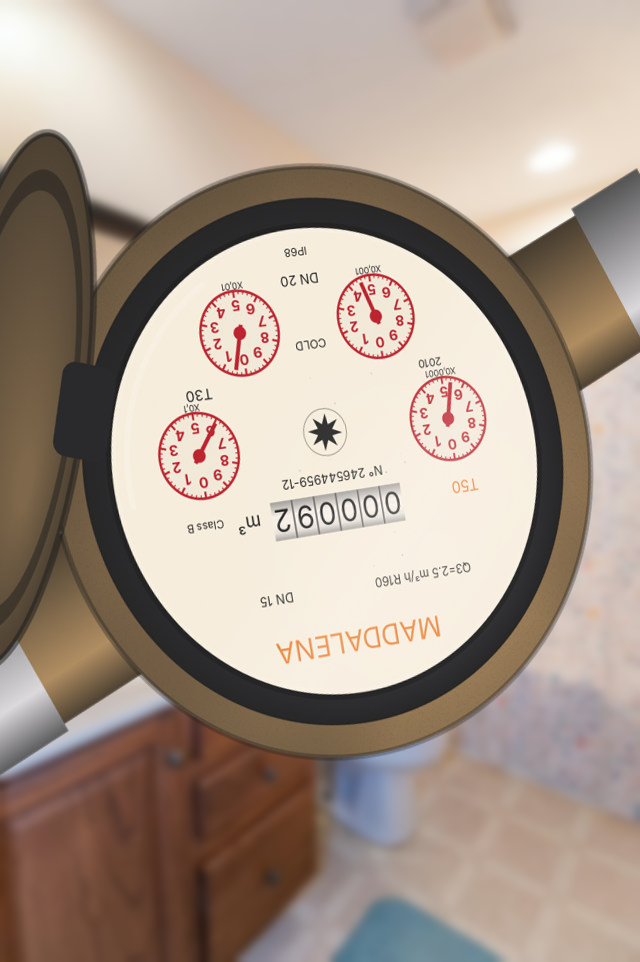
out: 92.6045 m³
